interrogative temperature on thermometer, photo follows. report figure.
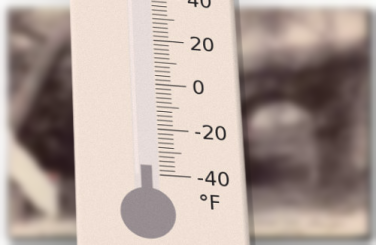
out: -36 °F
